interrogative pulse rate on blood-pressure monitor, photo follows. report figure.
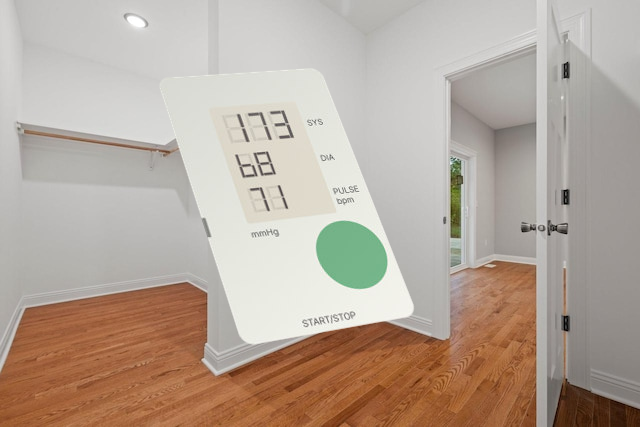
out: 71 bpm
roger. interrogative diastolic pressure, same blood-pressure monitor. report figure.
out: 68 mmHg
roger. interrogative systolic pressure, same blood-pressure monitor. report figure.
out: 173 mmHg
